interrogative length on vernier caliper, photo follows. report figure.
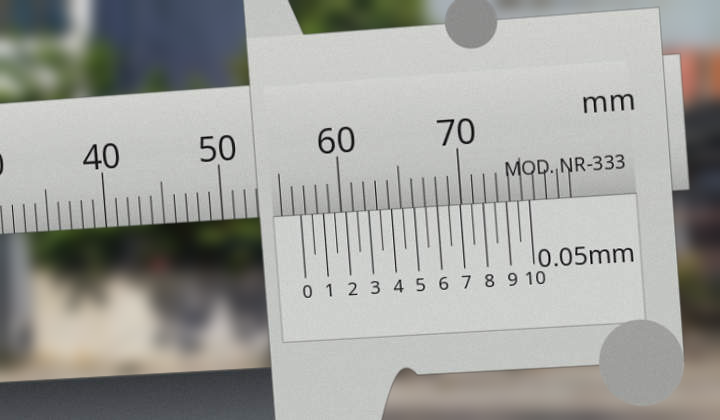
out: 56.6 mm
